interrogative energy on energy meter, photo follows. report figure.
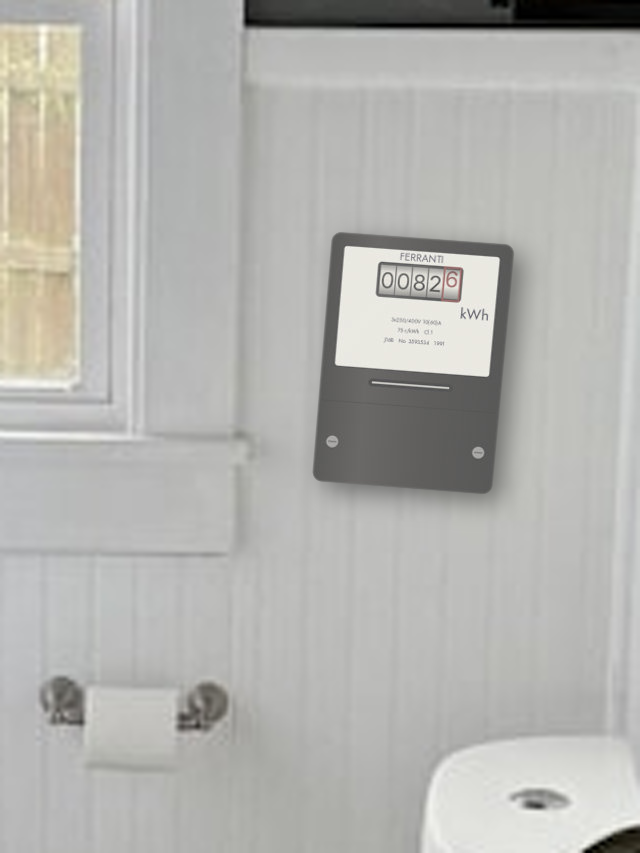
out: 82.6 kWh
